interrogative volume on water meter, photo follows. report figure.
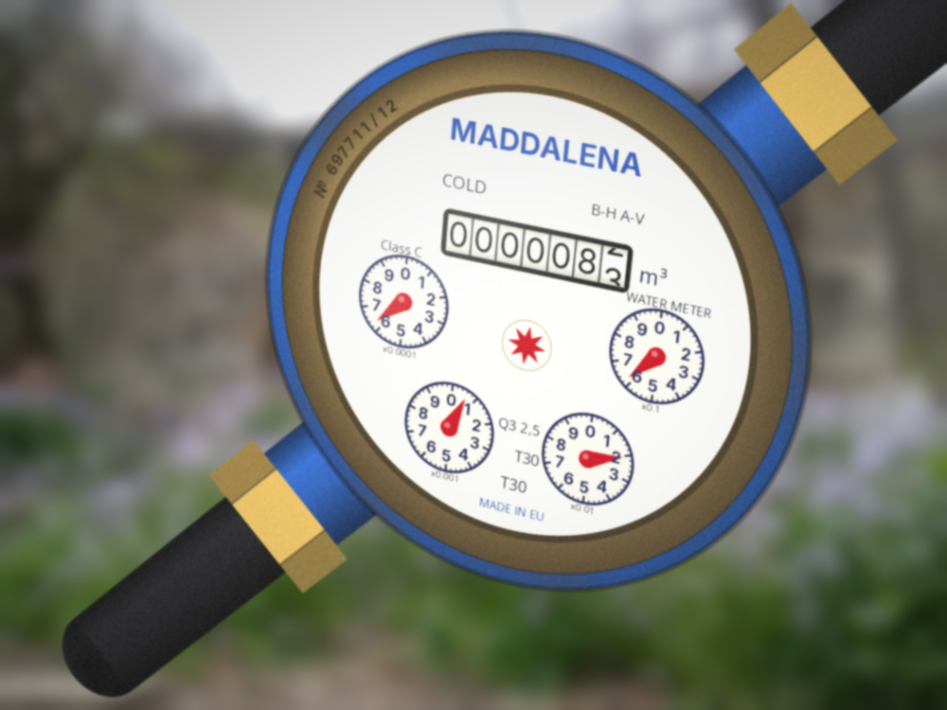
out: 82.6206 m³
